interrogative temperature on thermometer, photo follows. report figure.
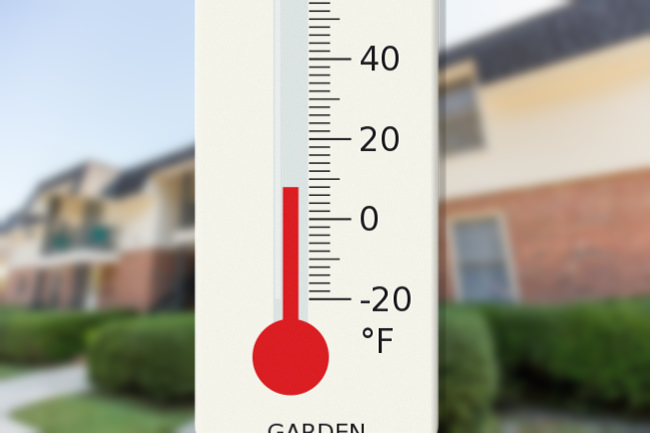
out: 8 °F
